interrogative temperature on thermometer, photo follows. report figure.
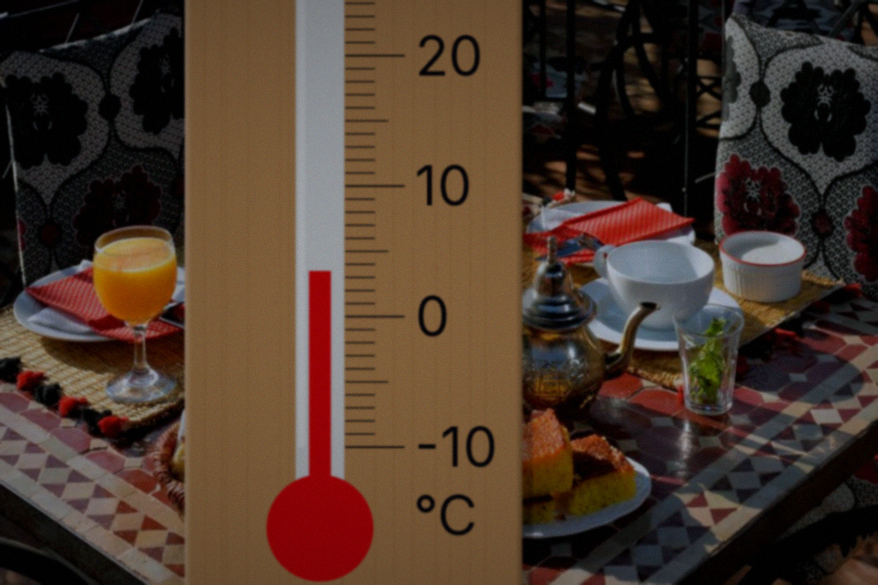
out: 3.5 °C
